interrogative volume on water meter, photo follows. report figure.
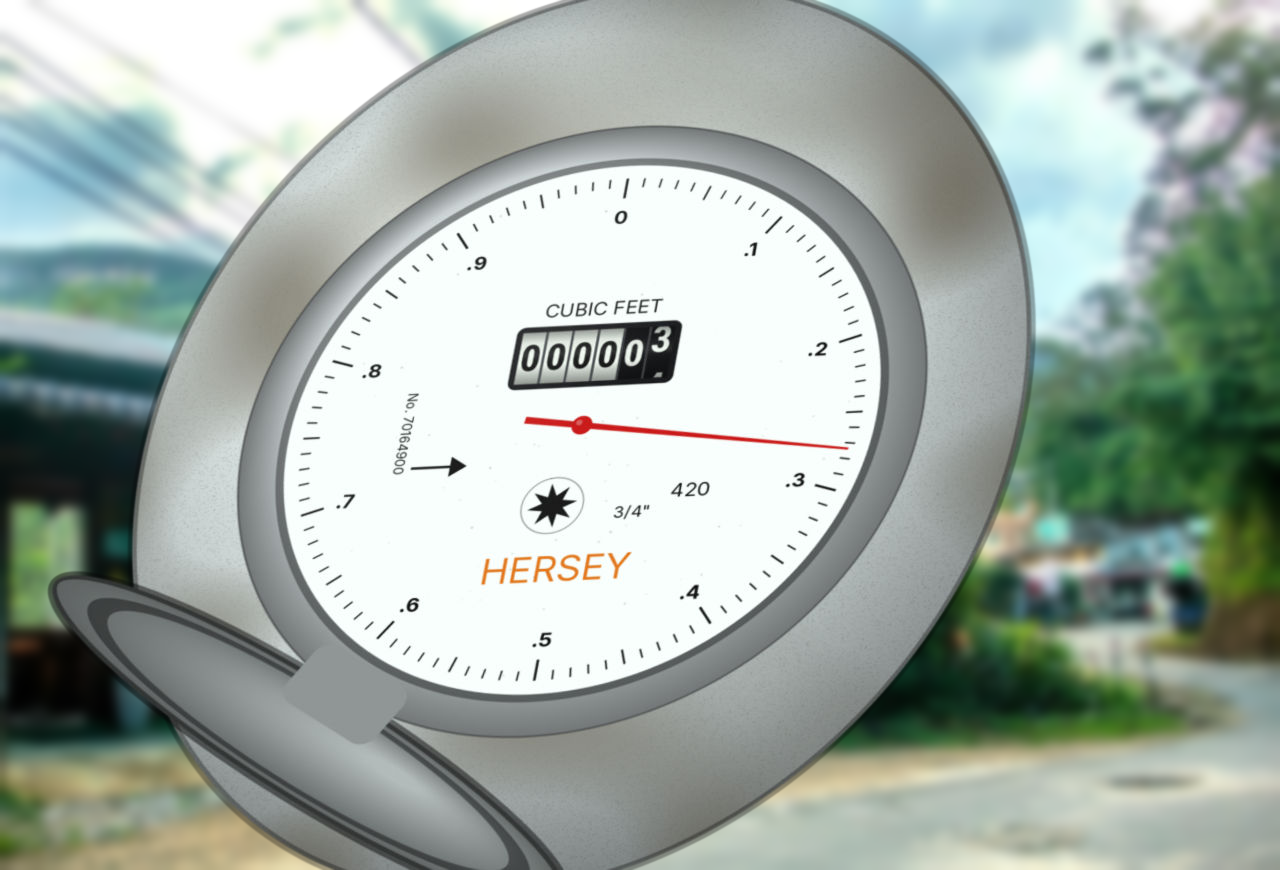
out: 3.27 ft³
